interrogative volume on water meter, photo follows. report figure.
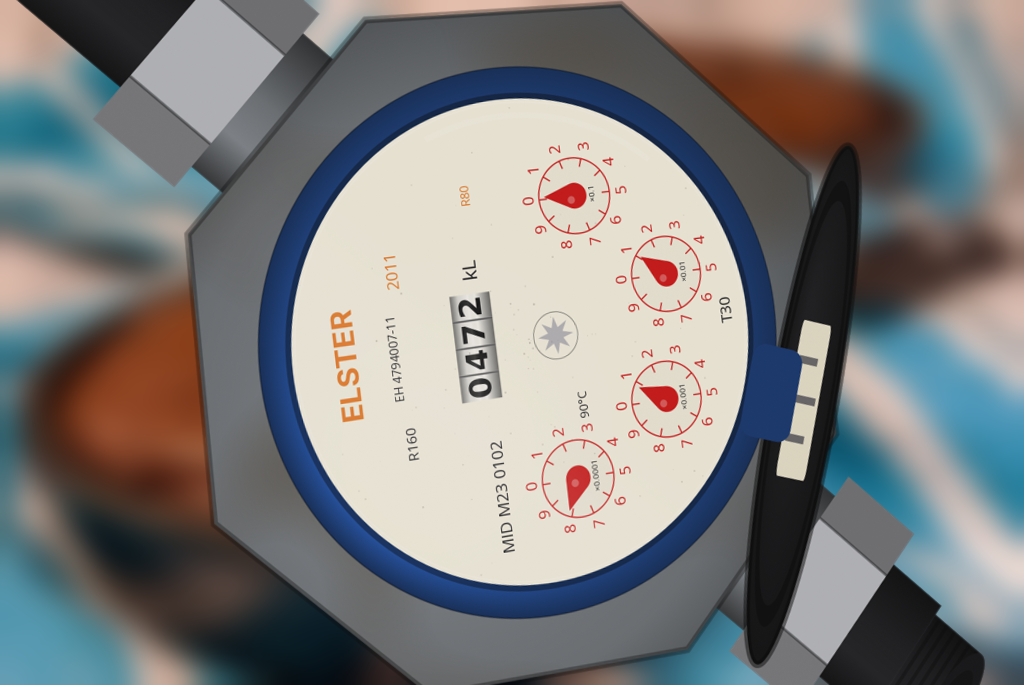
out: 472.0108 kL
